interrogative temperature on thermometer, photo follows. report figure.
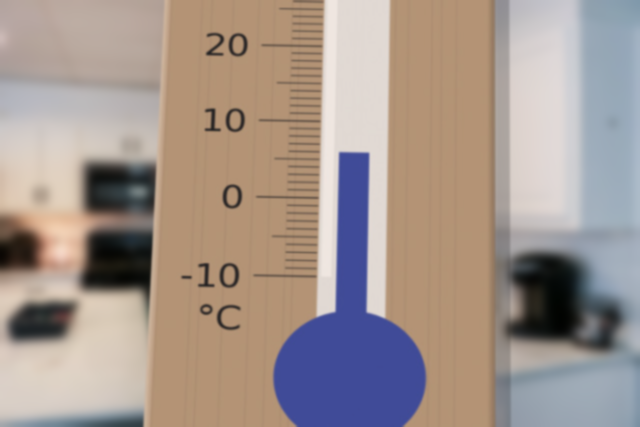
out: 6 °C
